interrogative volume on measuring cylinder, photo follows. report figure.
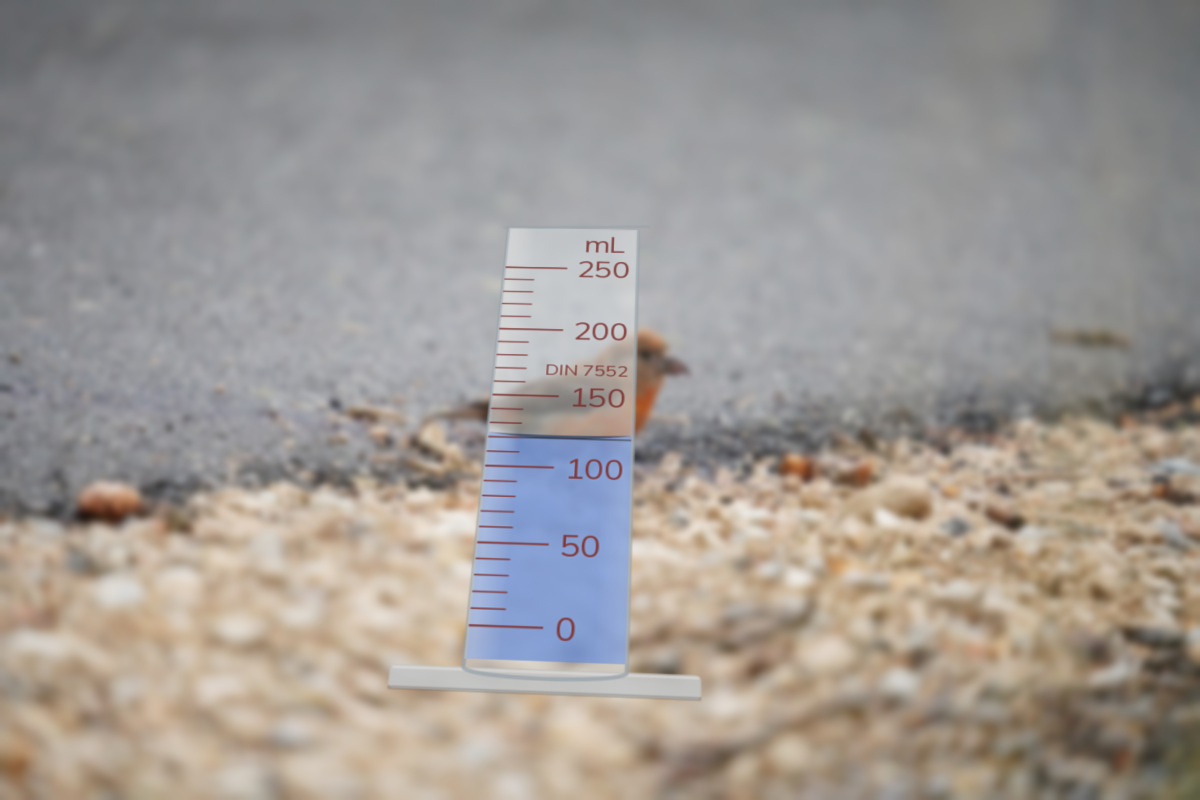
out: 120 mL
